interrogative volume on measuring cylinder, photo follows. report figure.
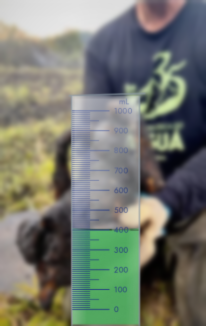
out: 400 mL
